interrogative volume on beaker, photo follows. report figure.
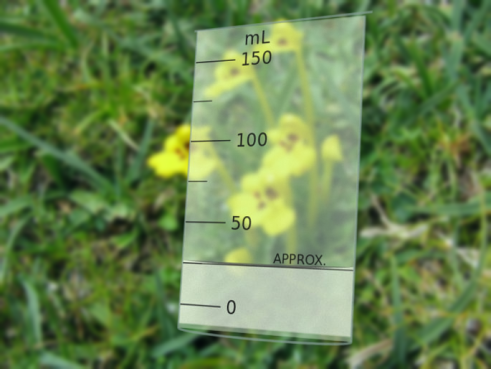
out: 25 mL
